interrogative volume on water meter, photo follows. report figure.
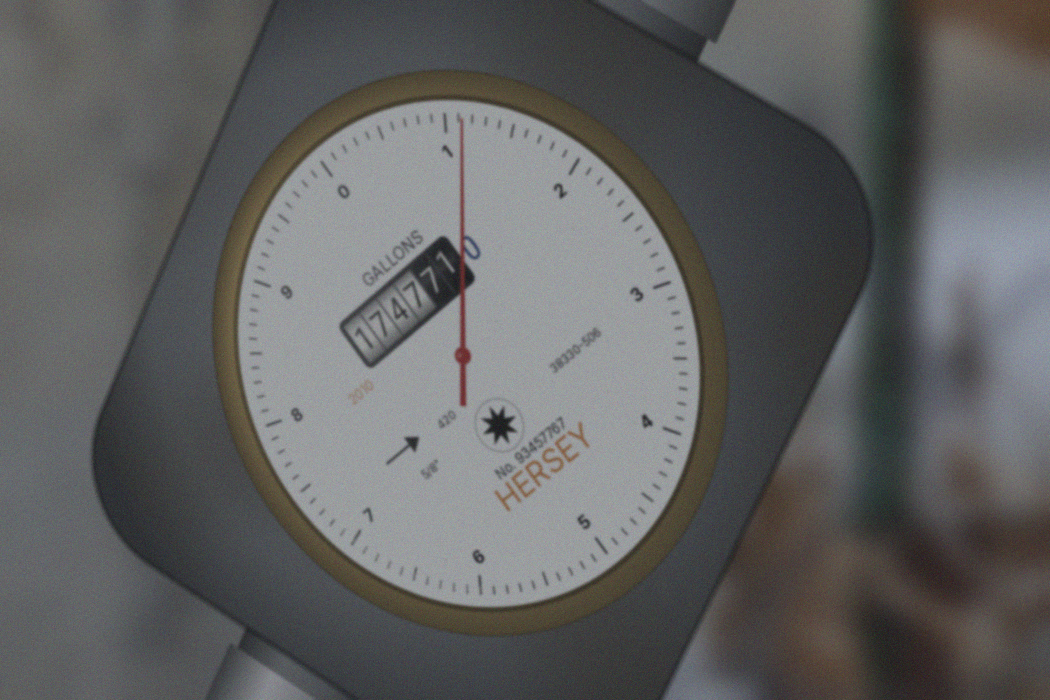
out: 1747711.1 gal
